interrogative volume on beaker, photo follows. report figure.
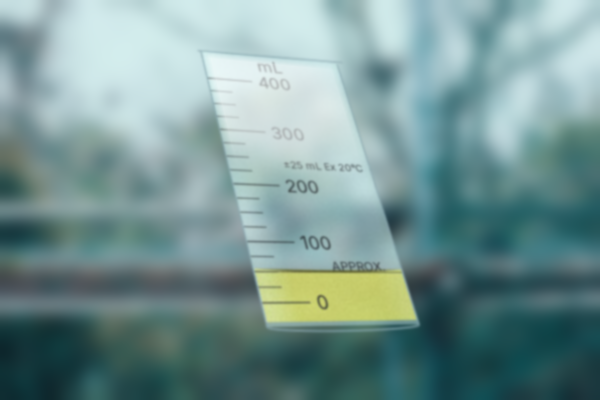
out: 50 mL
